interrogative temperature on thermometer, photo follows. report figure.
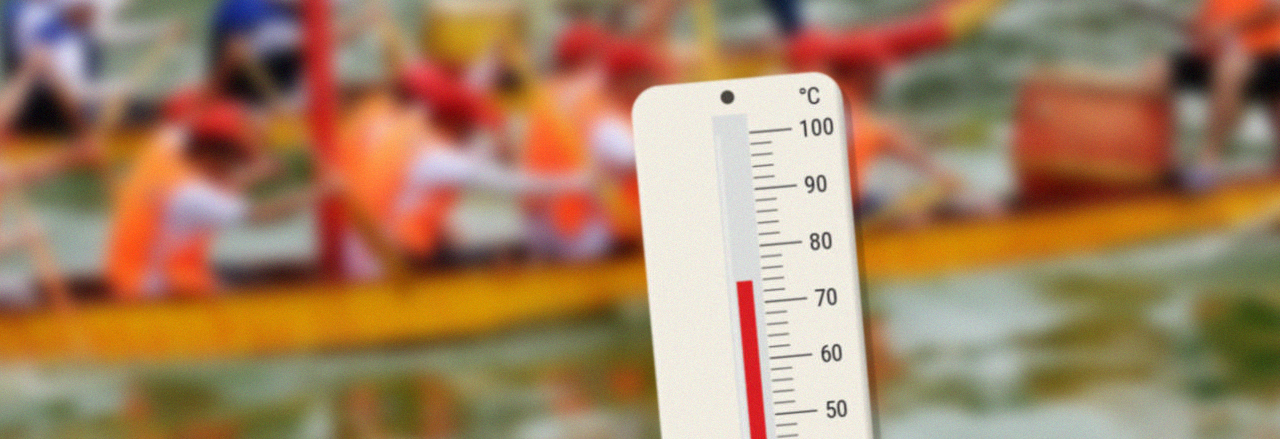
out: 74 °C
